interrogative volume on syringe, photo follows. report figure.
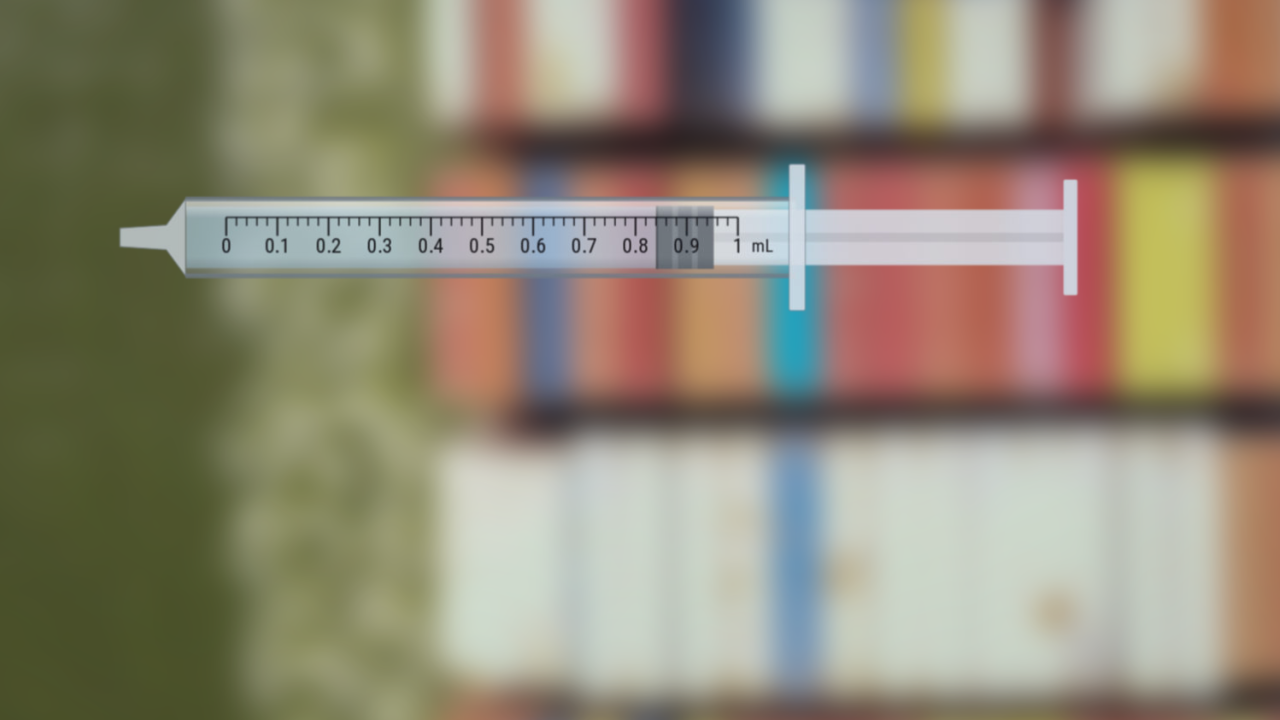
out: 0.84 mL
